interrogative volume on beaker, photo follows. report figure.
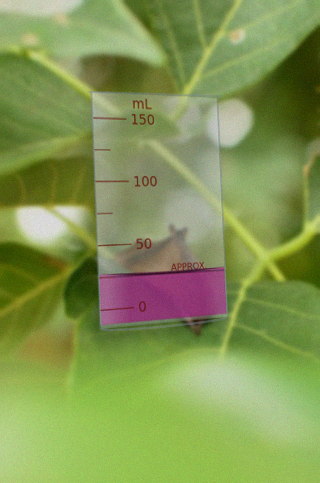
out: 25 mL
